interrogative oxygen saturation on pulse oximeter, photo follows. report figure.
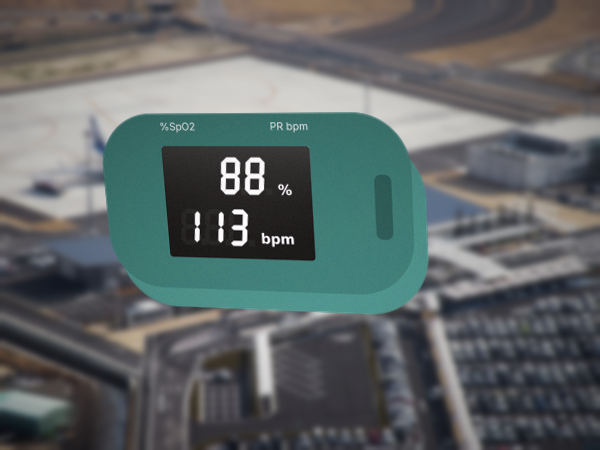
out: 88 %
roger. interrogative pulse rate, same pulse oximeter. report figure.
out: 113 bpm
